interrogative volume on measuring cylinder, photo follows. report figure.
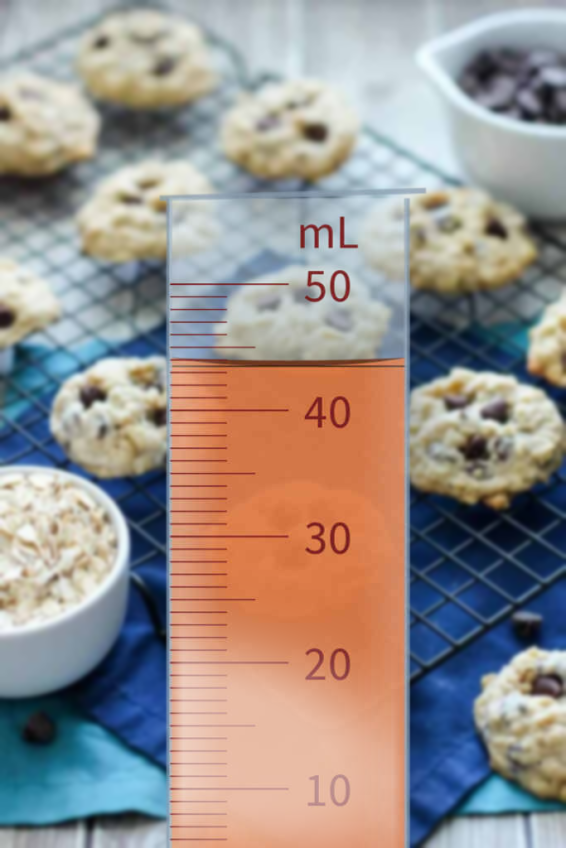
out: 43.5 mL
